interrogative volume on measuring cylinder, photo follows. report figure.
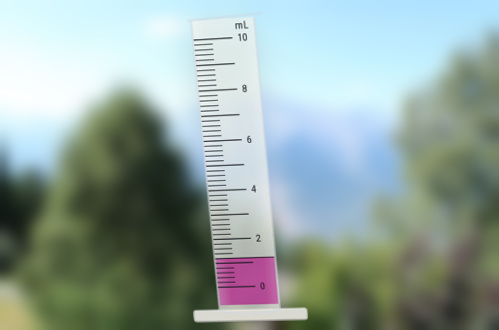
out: 1.2 mL
